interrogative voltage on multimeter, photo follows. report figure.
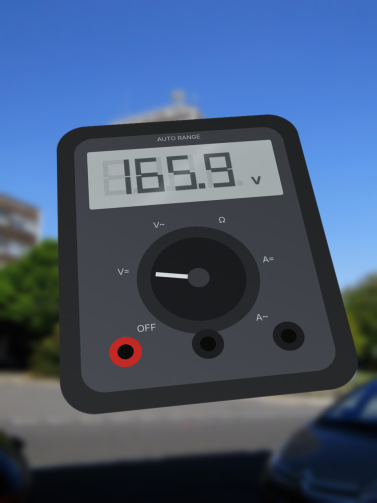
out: 165.9 V
